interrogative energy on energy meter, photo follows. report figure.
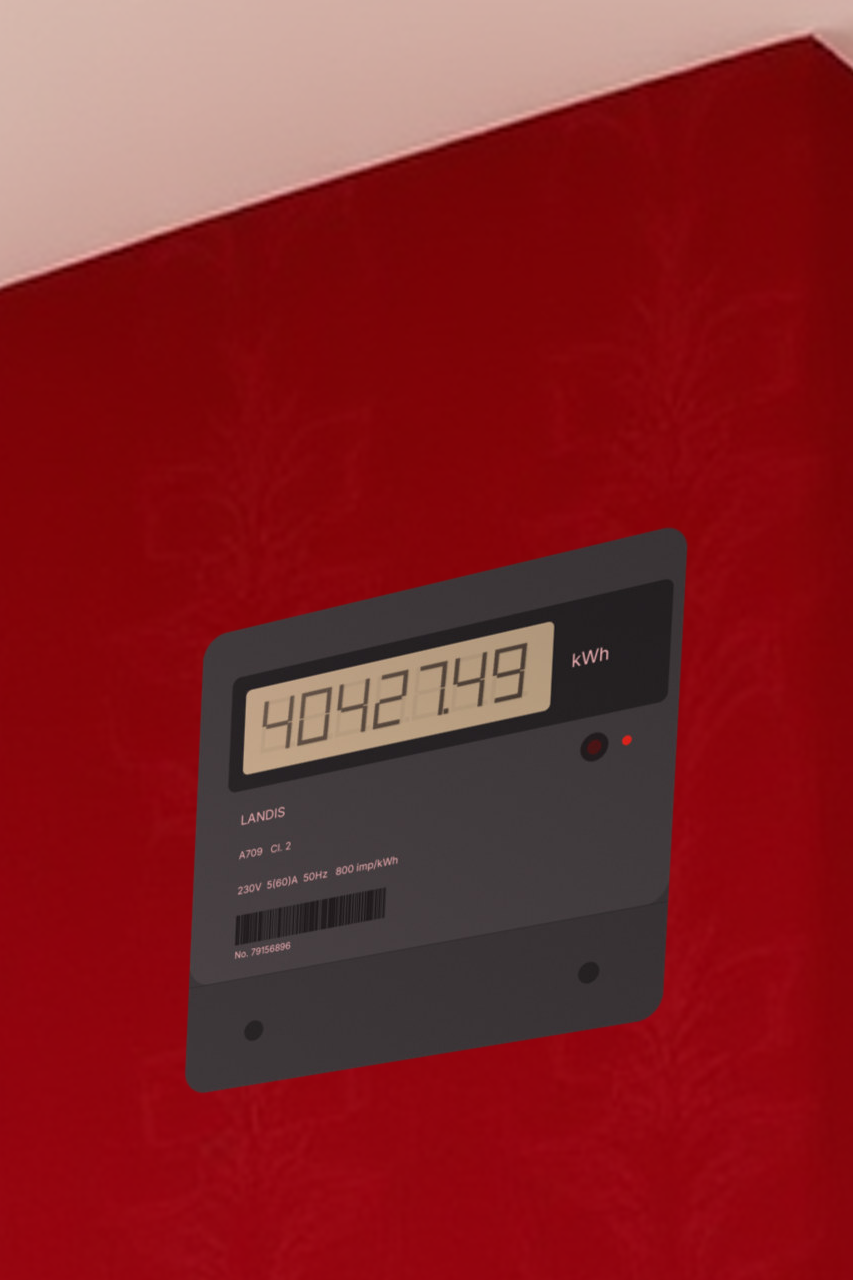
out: 40427.49 kWh
